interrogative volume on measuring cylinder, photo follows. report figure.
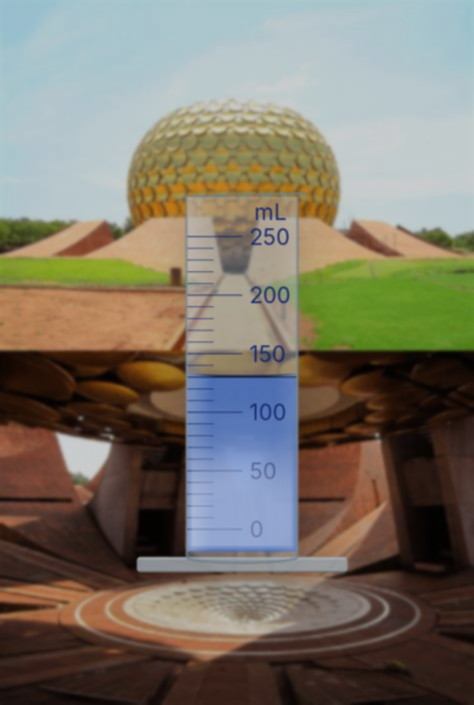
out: 130 mL
